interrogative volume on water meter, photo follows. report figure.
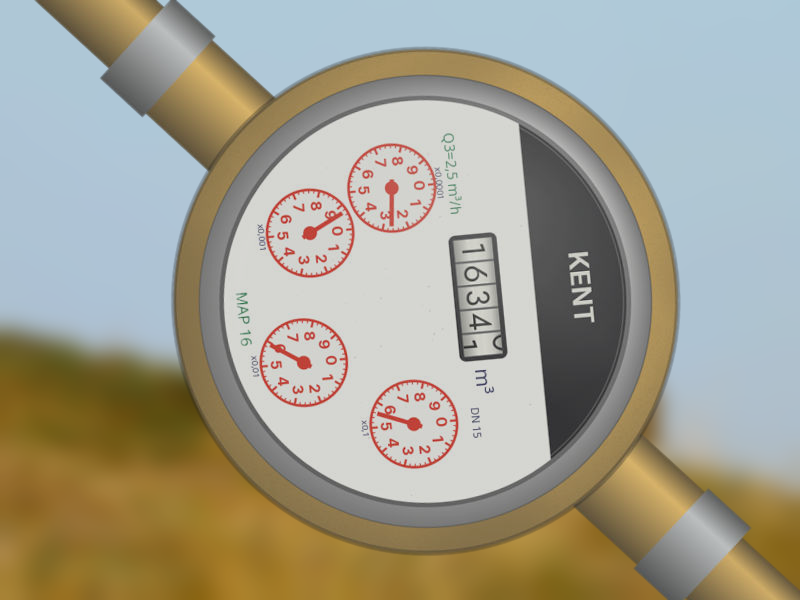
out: 16340.5592 m³
